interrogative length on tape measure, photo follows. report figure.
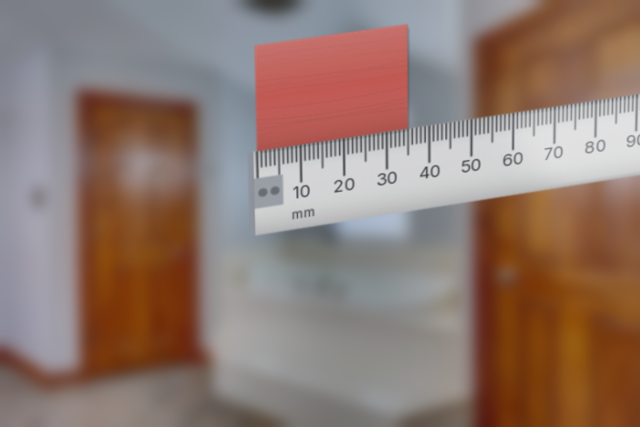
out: 35 mm
